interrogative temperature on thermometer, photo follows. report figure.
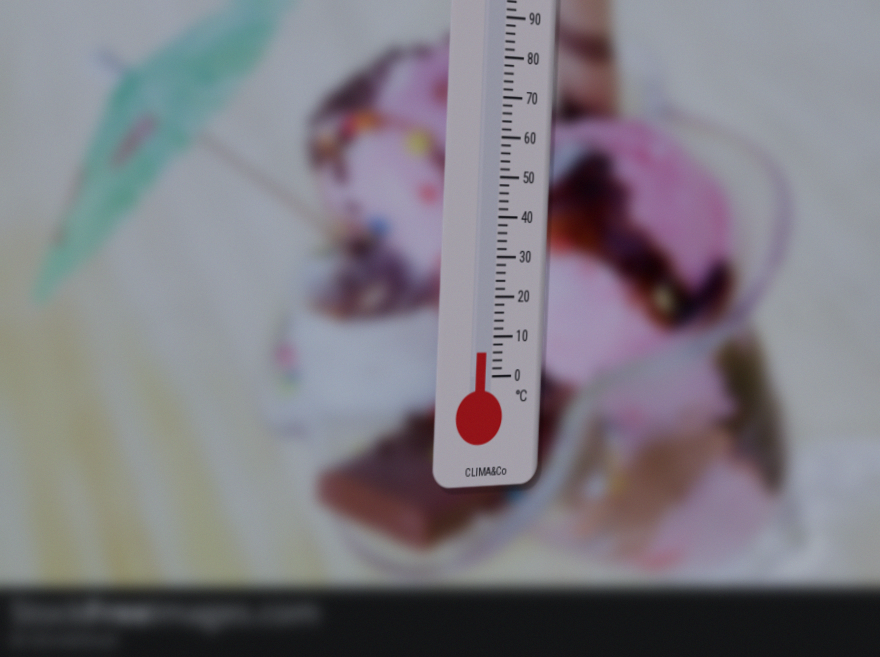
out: 6 °C
